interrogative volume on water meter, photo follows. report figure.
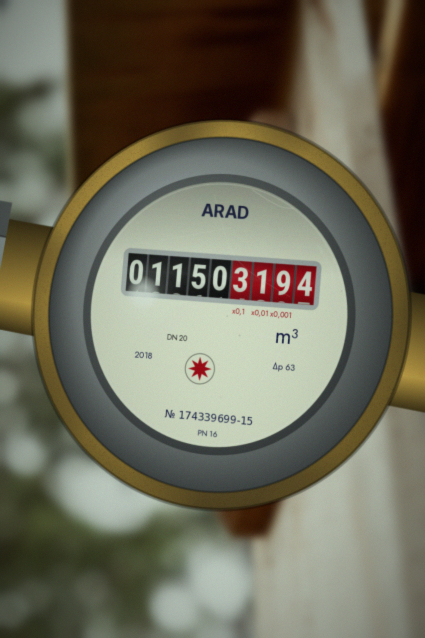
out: 1150.3194 m³
